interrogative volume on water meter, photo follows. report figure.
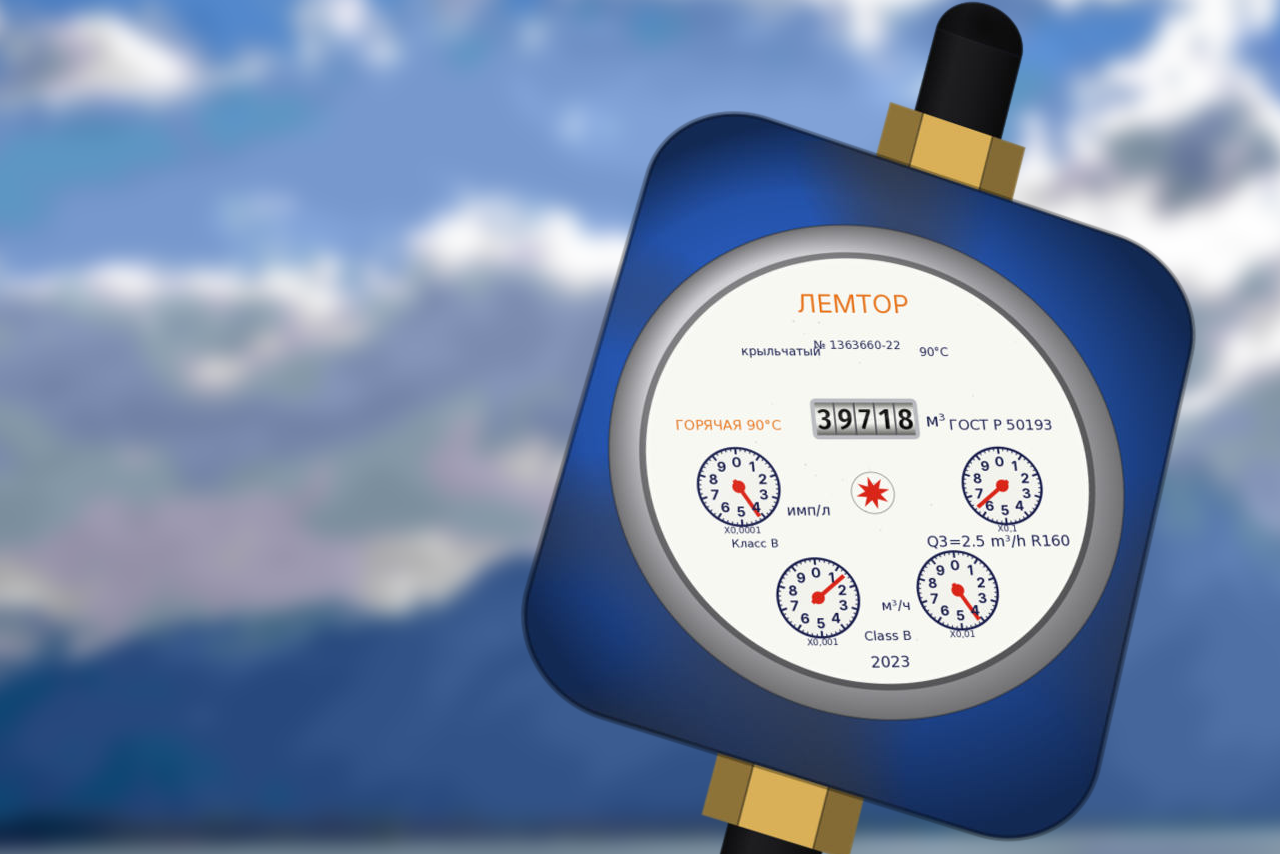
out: 39718.6414 m³
